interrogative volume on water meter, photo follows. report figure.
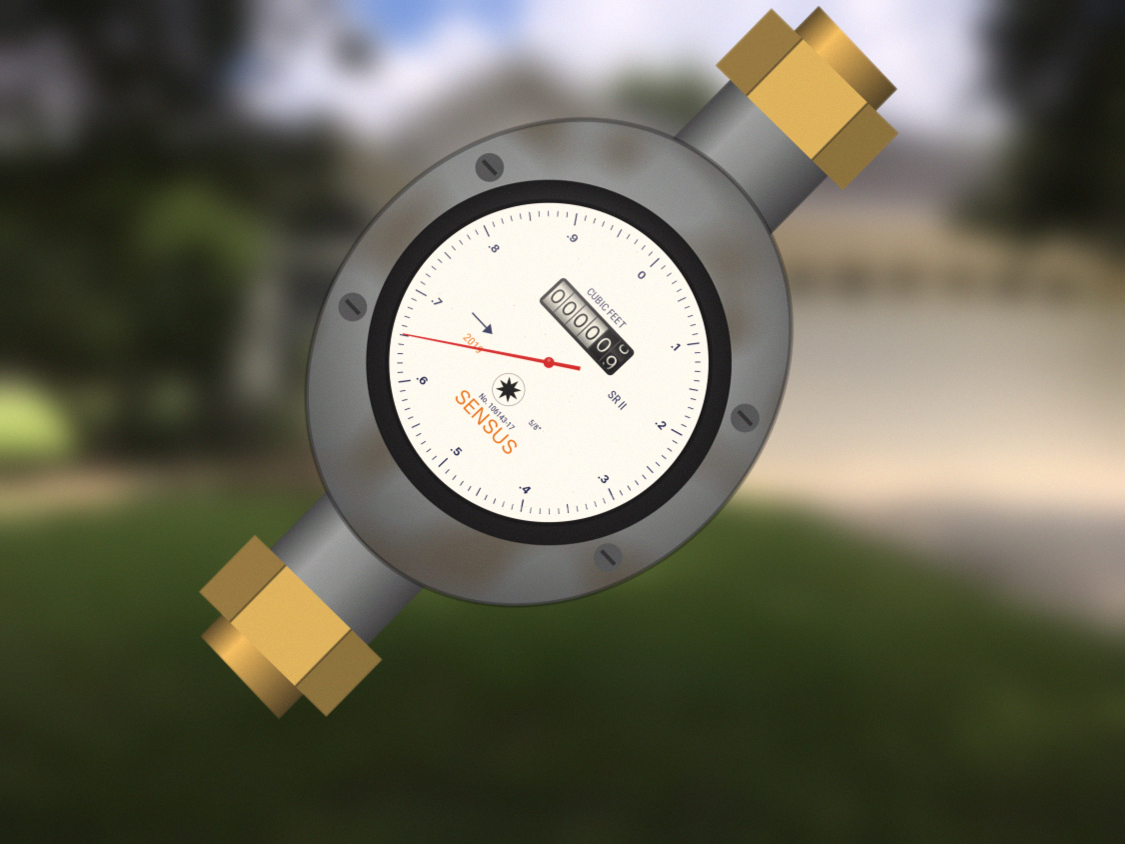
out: 8.65 ft³
